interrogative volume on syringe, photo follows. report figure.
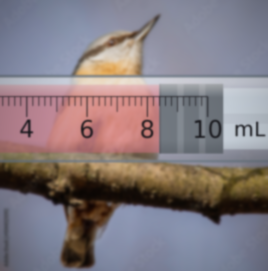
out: 8.4 mL
